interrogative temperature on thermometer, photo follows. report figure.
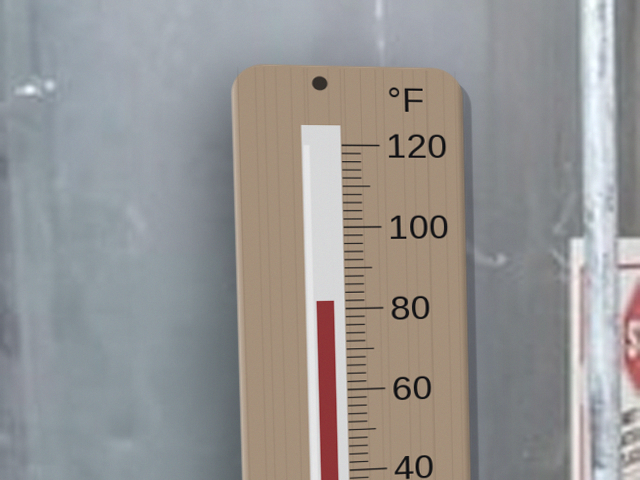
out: 82 °F
